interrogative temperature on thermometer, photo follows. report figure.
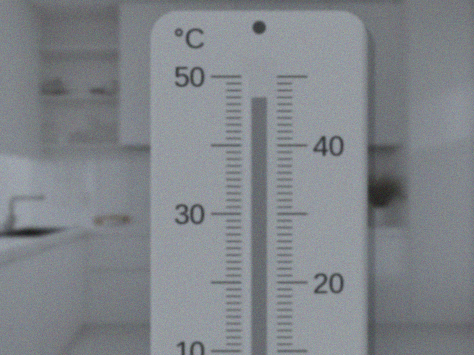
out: 47 °C
